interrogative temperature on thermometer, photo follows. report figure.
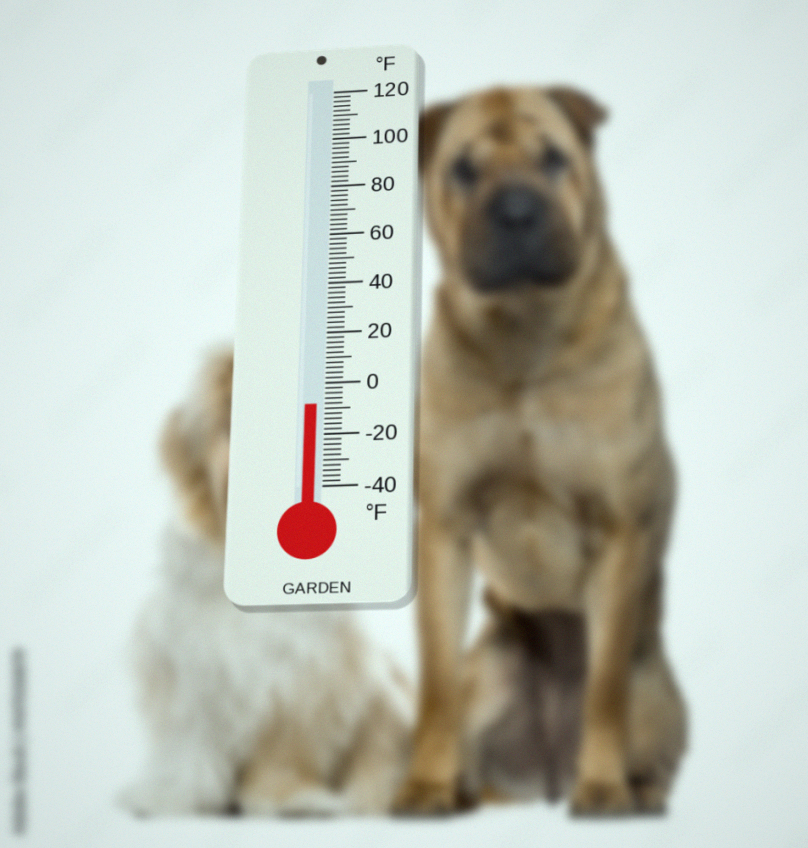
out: -8 °F
